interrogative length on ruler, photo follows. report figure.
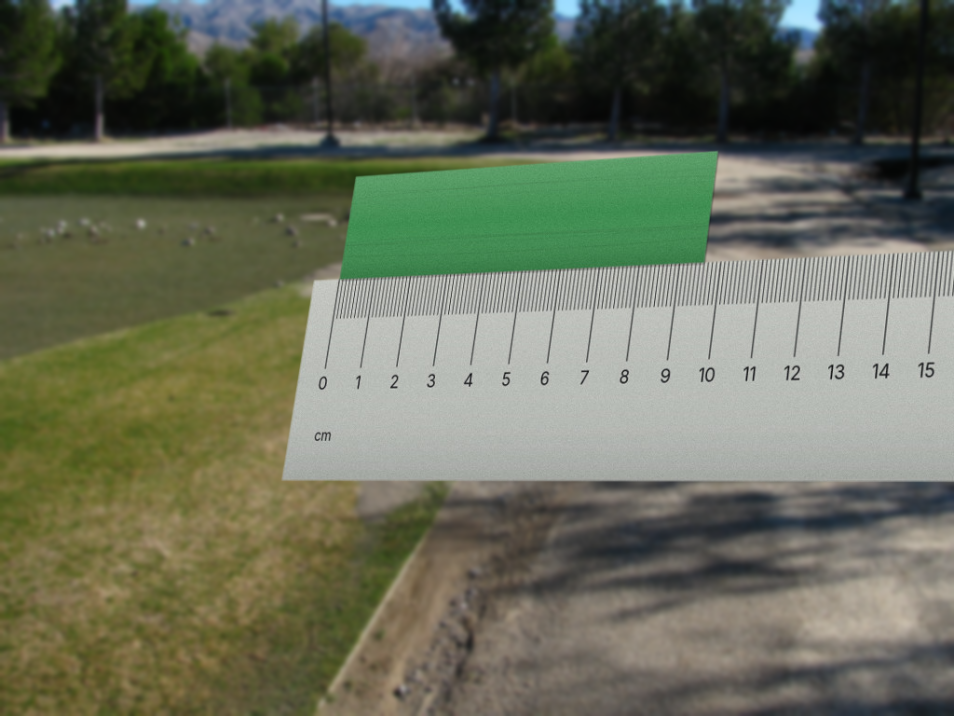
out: 9.6 cm
